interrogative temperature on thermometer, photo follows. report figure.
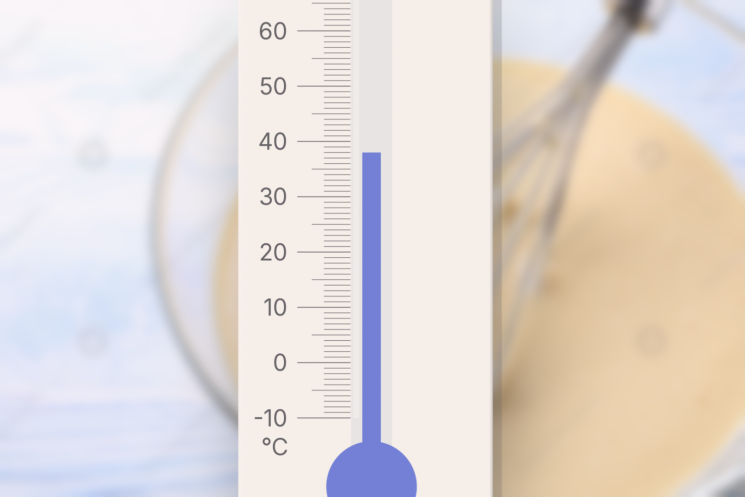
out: 38 °C
